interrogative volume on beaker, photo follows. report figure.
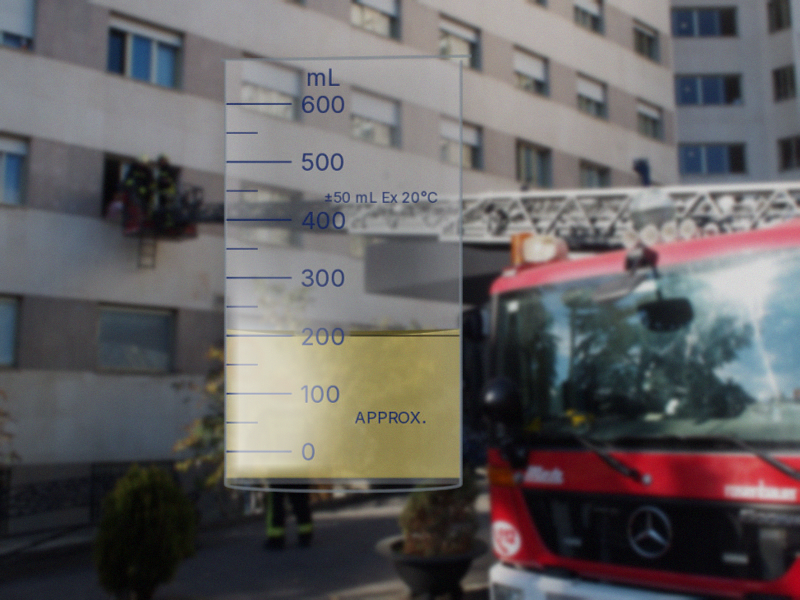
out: 200 mL
